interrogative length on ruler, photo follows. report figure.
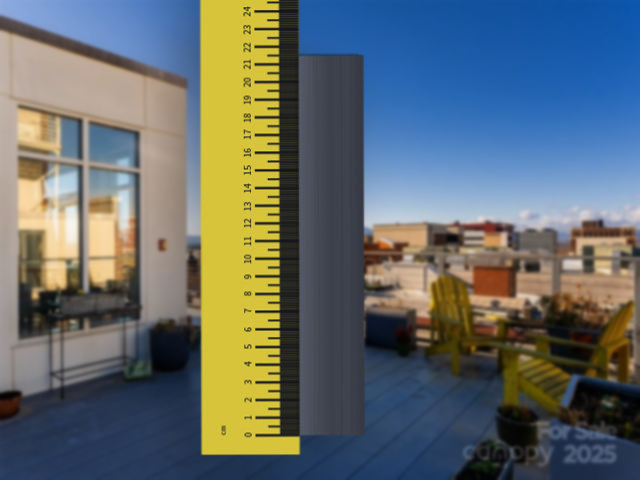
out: 21.5 cm
